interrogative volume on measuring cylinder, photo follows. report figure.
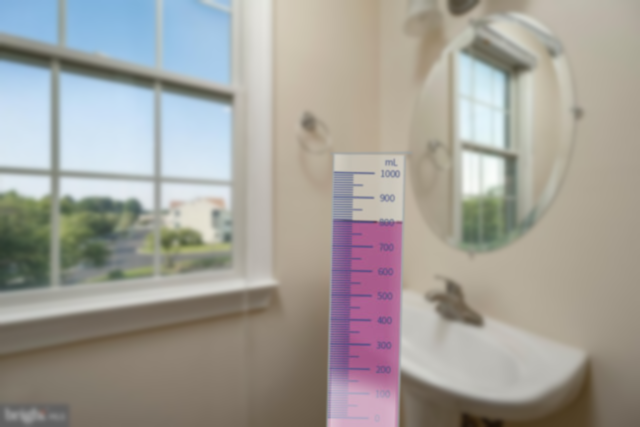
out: 800 mL
